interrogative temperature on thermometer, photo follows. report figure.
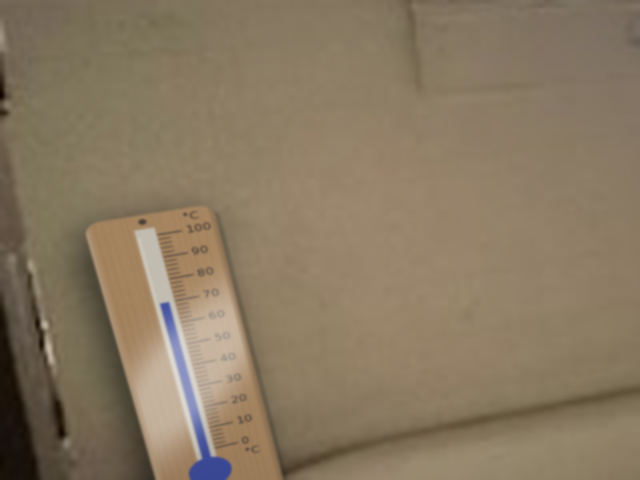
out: 70 °C
